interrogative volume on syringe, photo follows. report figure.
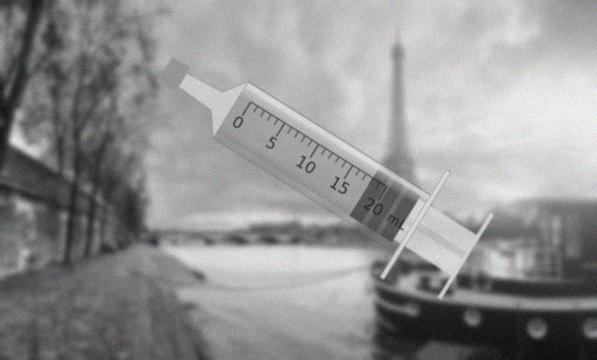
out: 18 mL
